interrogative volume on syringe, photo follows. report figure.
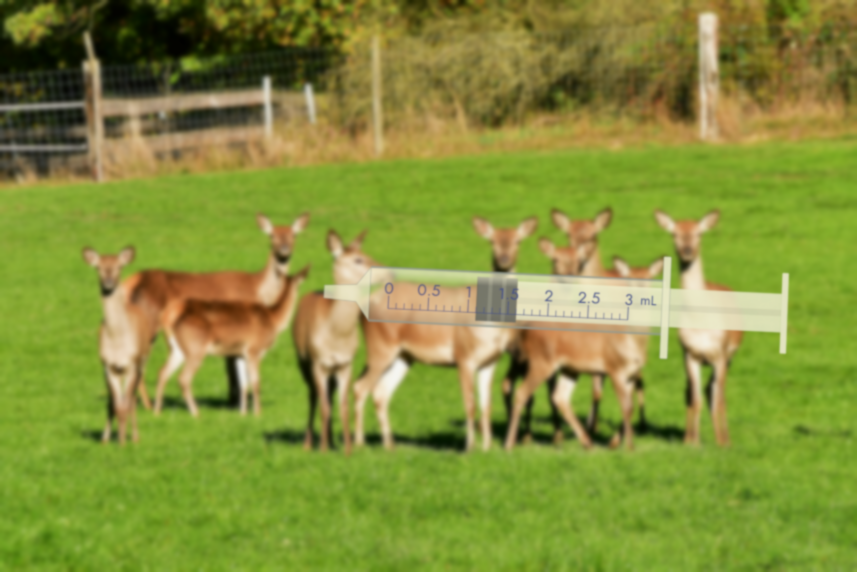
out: 1.1 mL
